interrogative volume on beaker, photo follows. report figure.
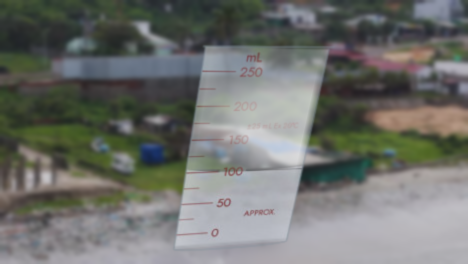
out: 100 mL
